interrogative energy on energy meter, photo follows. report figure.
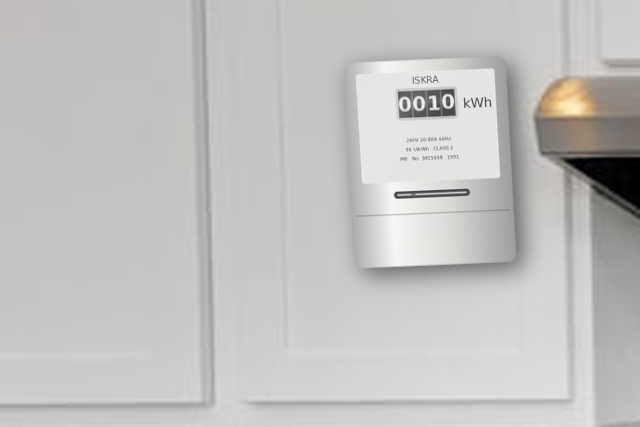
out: 10 kWh
